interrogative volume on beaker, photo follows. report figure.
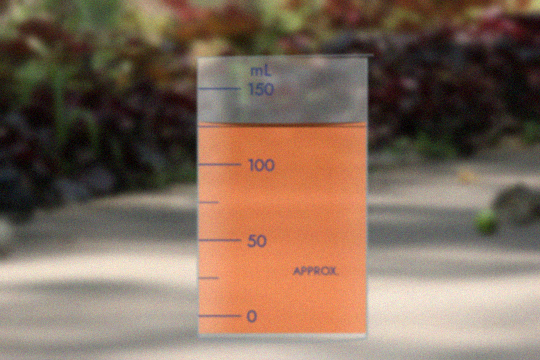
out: 125 mL
